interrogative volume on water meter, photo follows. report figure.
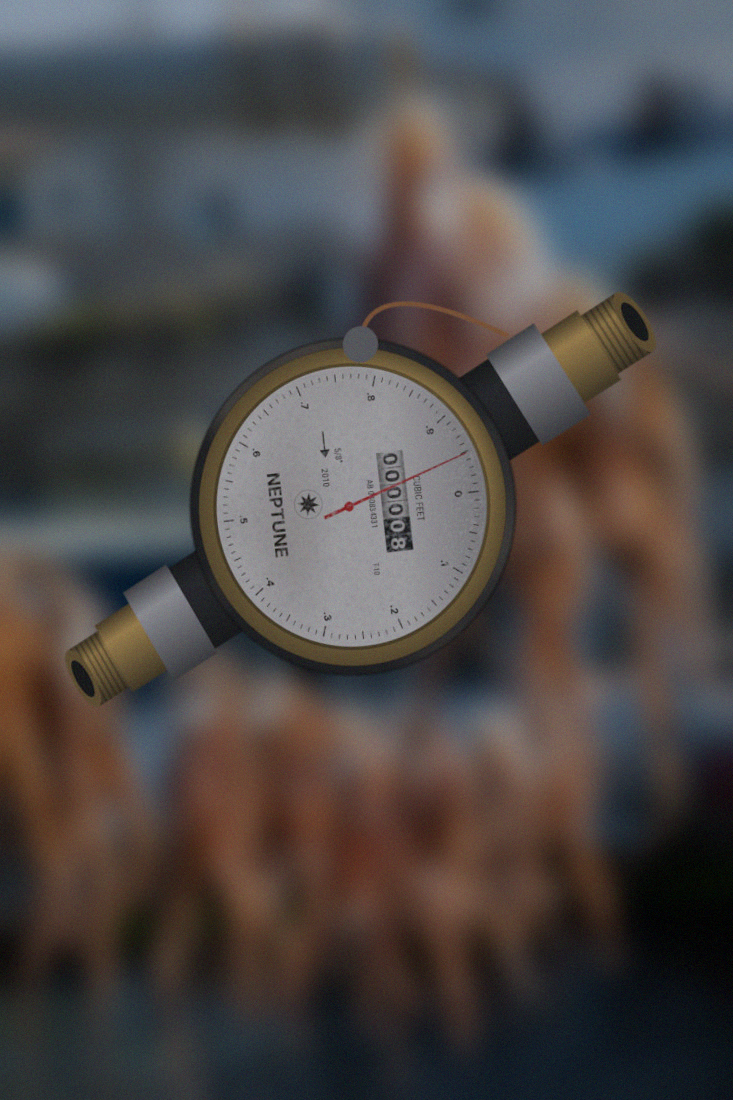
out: 7.95 ft³
